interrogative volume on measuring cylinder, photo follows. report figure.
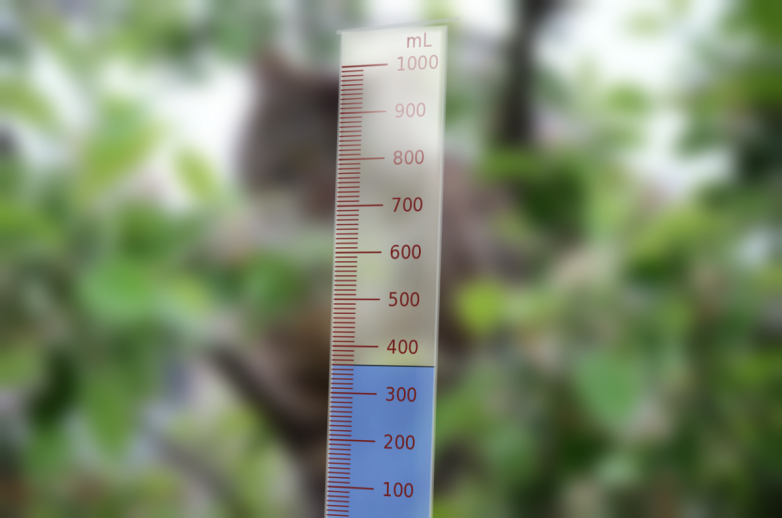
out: 360 mL
